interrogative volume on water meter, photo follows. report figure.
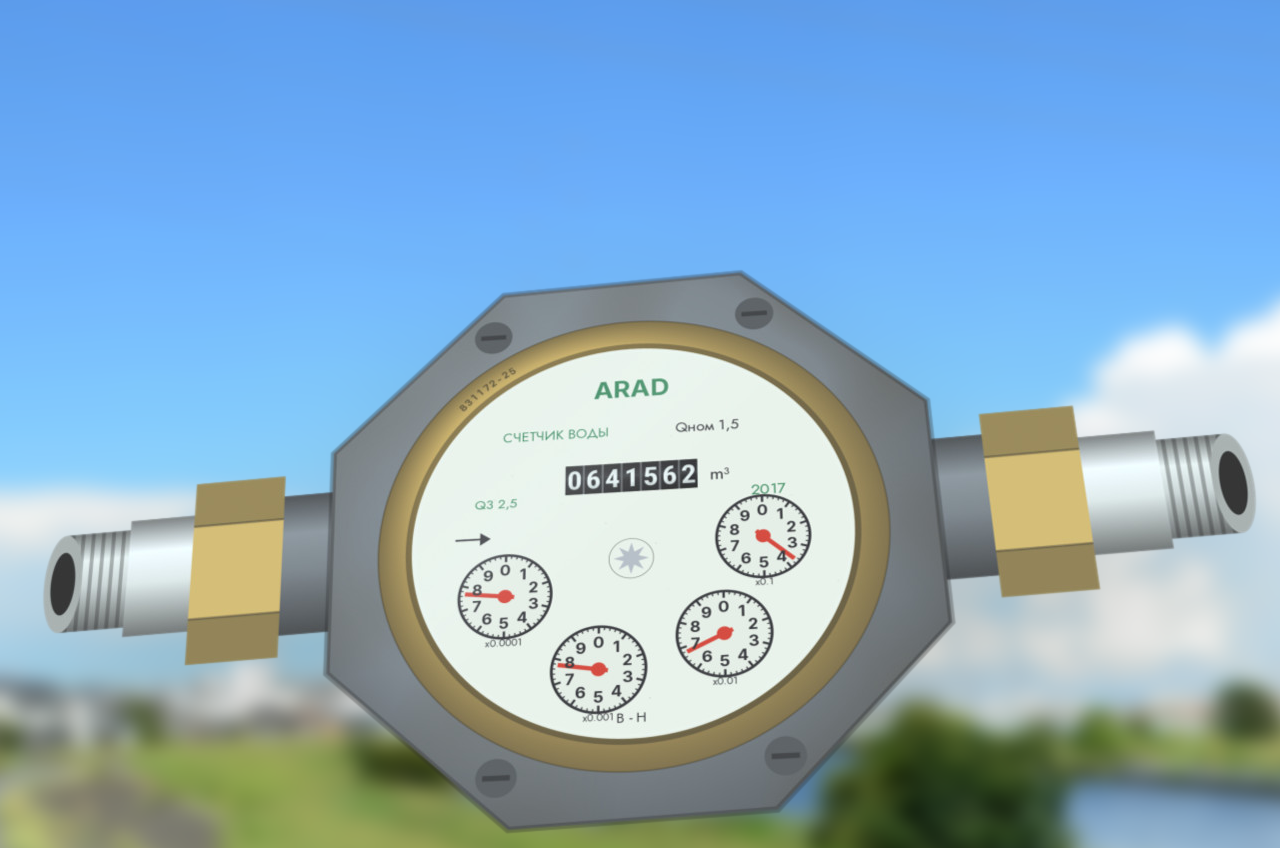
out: 641562.3677 m³
